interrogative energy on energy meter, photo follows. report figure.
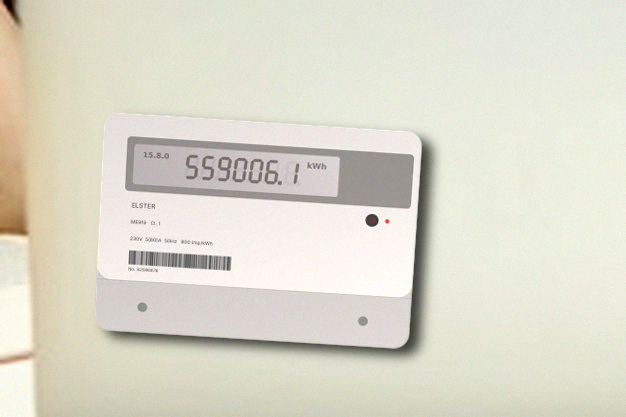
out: 559006.1 kWh
